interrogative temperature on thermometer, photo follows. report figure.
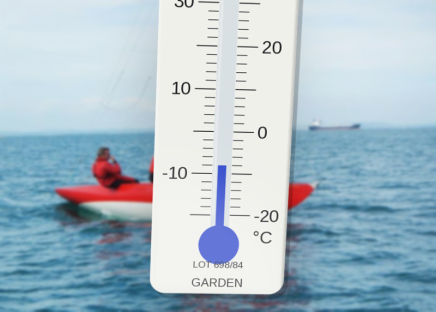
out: -8 °C
